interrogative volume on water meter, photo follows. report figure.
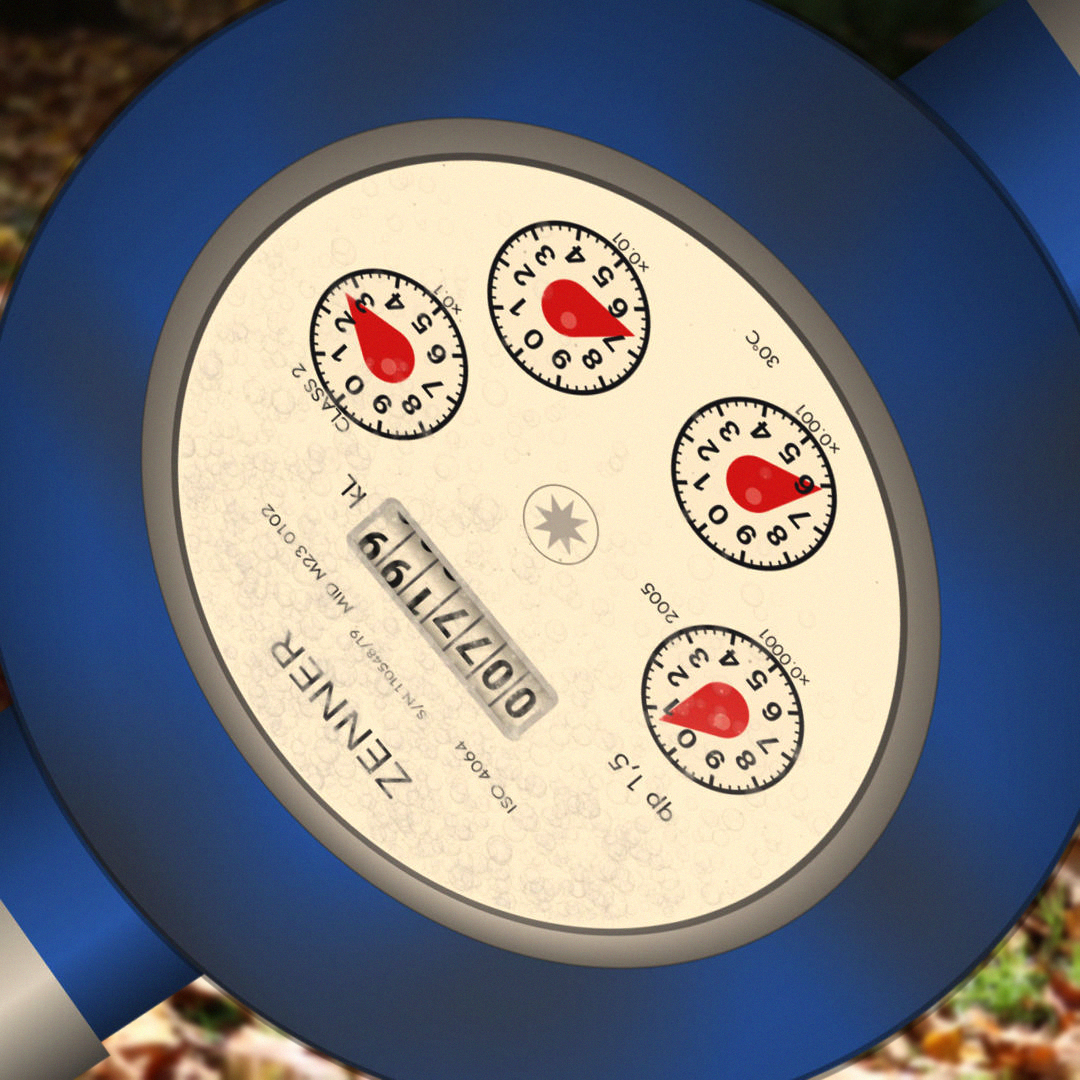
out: 77199.2660 kL
